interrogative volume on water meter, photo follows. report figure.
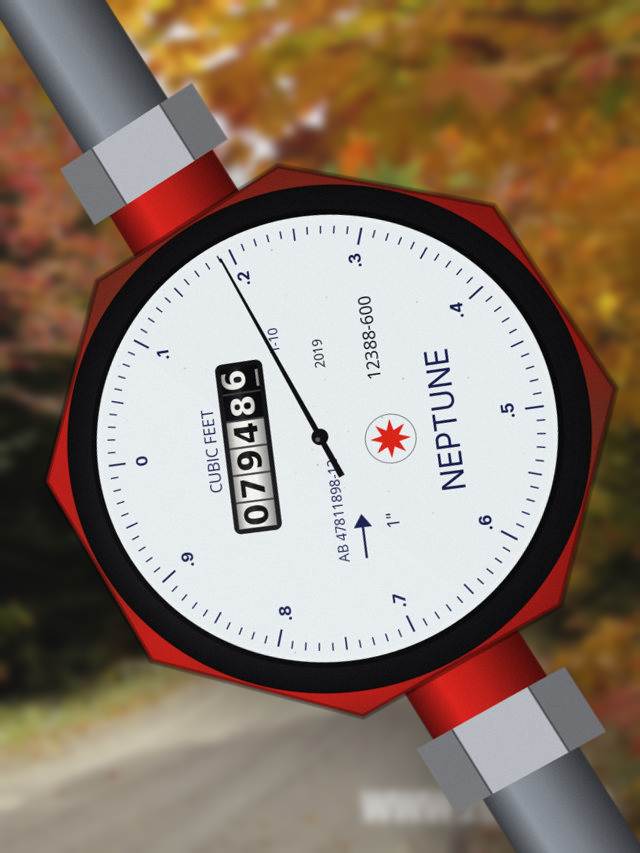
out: 79486.19 ft³
